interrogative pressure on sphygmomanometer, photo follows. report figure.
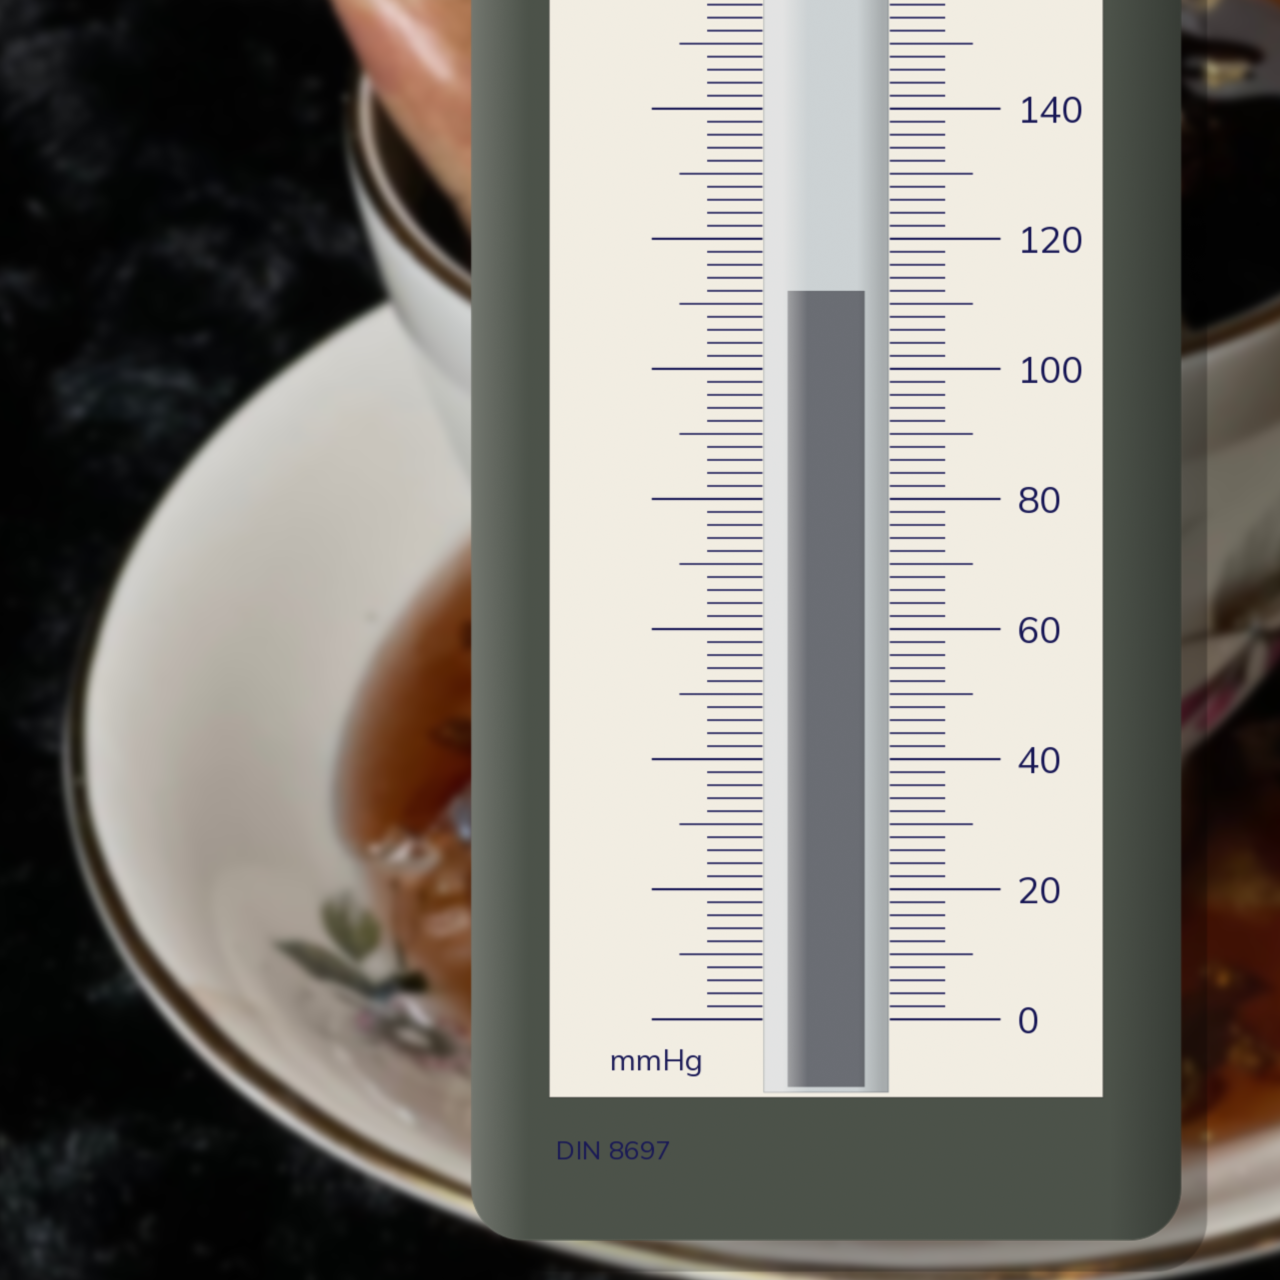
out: 112 mmHg
